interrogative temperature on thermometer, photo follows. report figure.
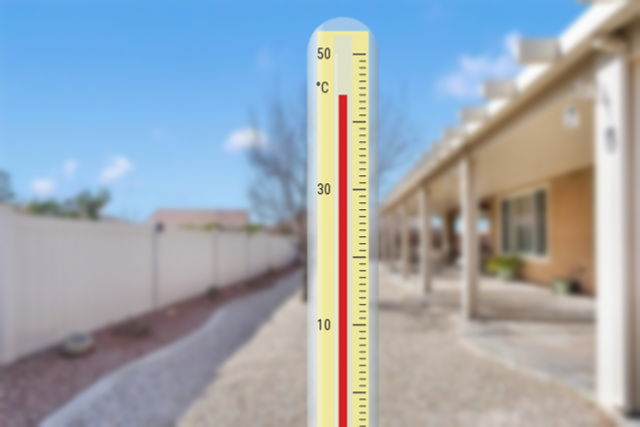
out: 44 °C
